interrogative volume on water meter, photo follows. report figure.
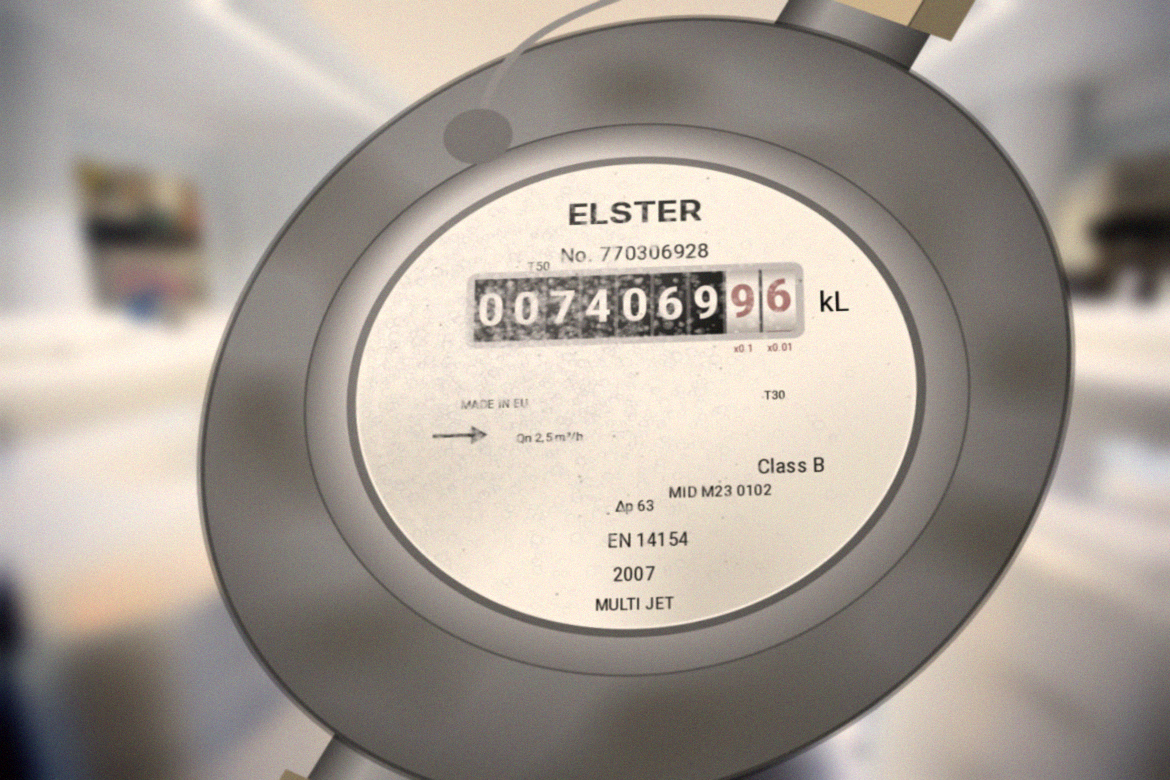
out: 74069.96 kL
